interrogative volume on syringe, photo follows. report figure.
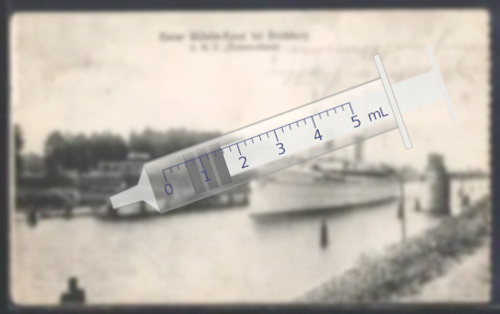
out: 0.6 mL
